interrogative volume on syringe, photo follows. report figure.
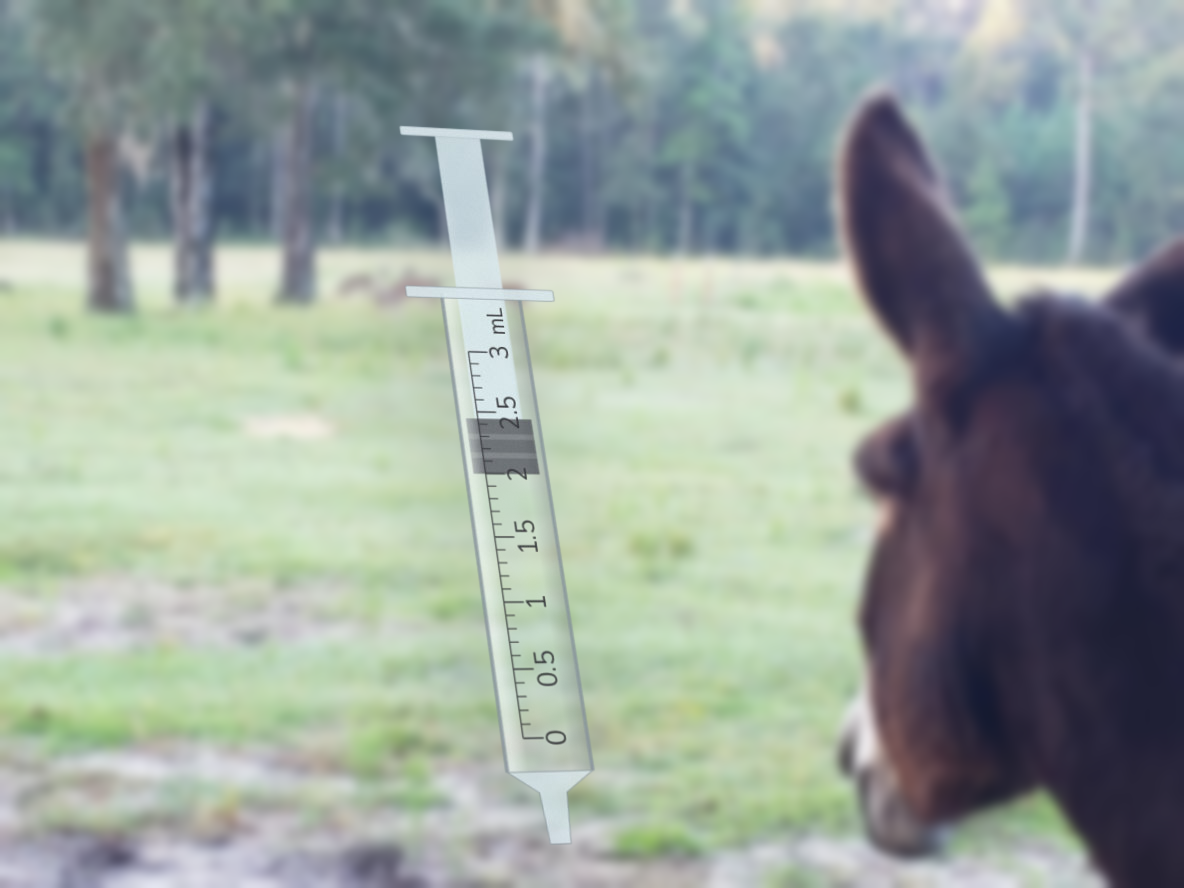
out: 2 mL
